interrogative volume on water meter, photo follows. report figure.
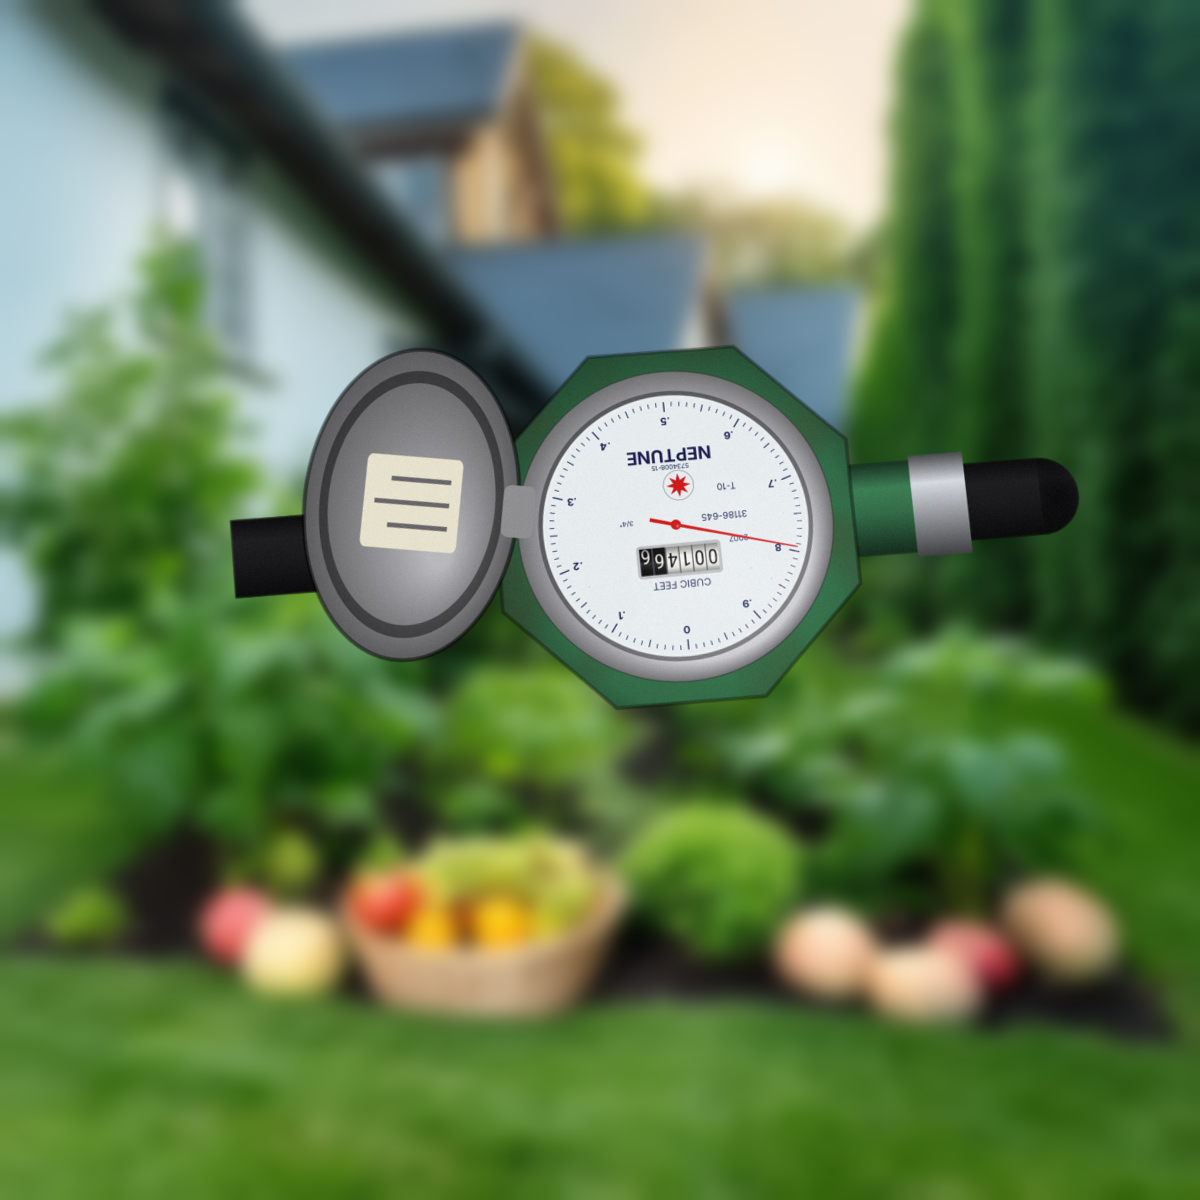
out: 1465.79 ft³
